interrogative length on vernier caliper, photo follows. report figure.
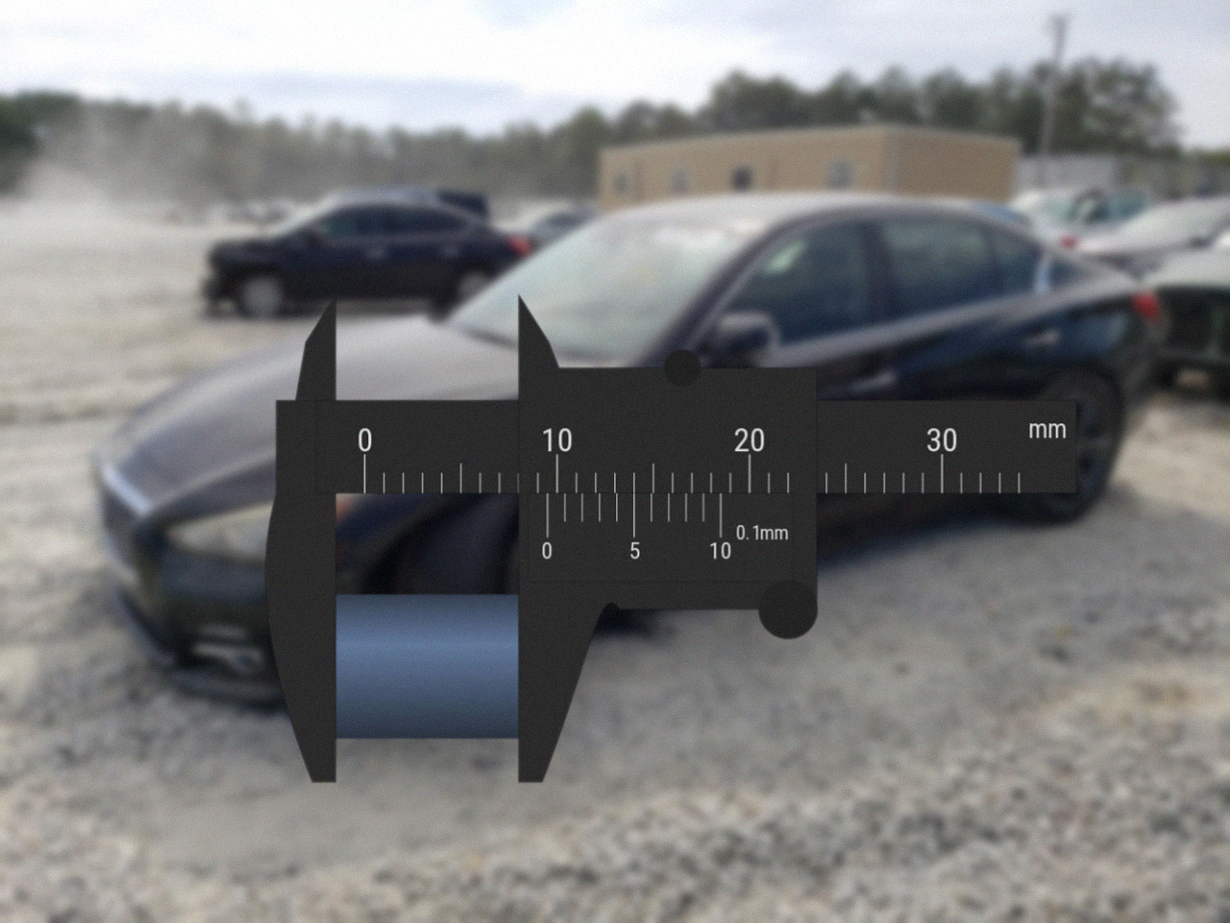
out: 9.5 mm
